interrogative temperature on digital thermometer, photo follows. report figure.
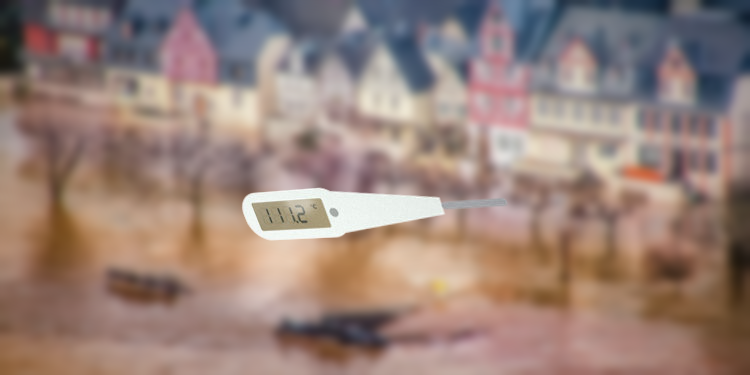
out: 111.2 °C
